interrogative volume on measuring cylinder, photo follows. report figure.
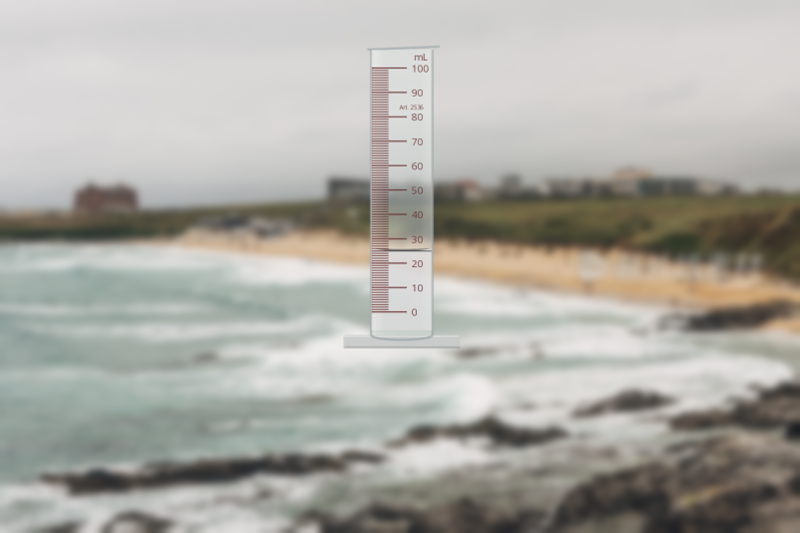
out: 25 mL
